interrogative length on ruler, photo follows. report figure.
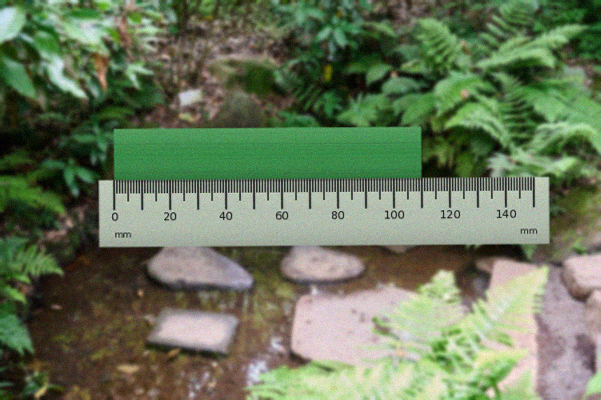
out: 110 mm
